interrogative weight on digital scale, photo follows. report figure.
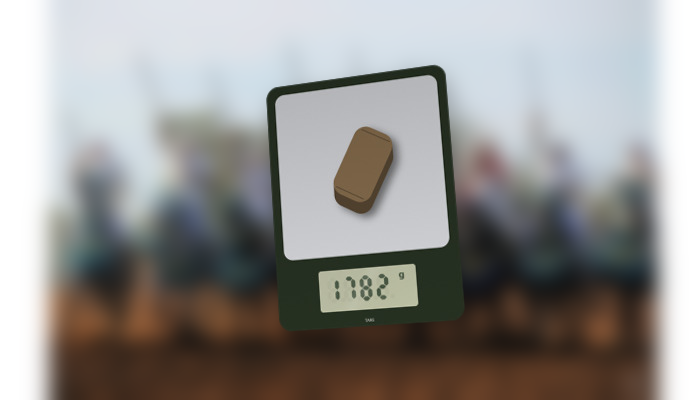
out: 1782 g
